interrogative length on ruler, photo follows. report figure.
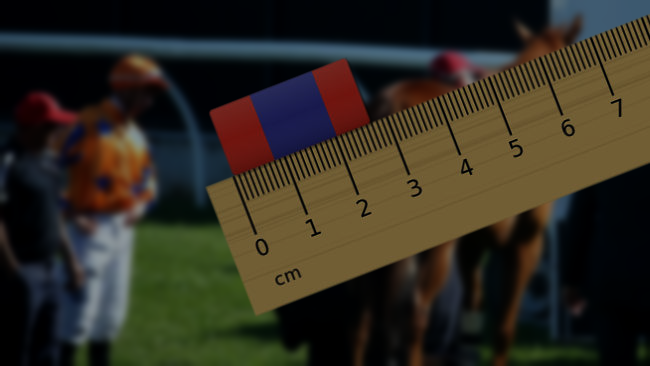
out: 2.7 cm
